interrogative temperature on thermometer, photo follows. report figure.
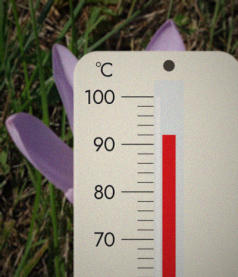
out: 92 °C
